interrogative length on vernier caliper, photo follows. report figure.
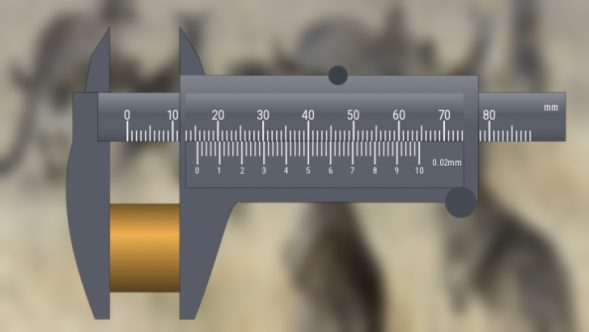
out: 15.5 mm
